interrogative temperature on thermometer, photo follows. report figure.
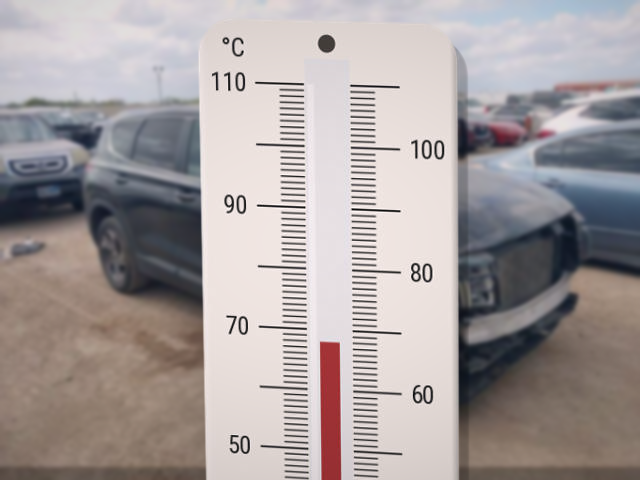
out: 68 °C
